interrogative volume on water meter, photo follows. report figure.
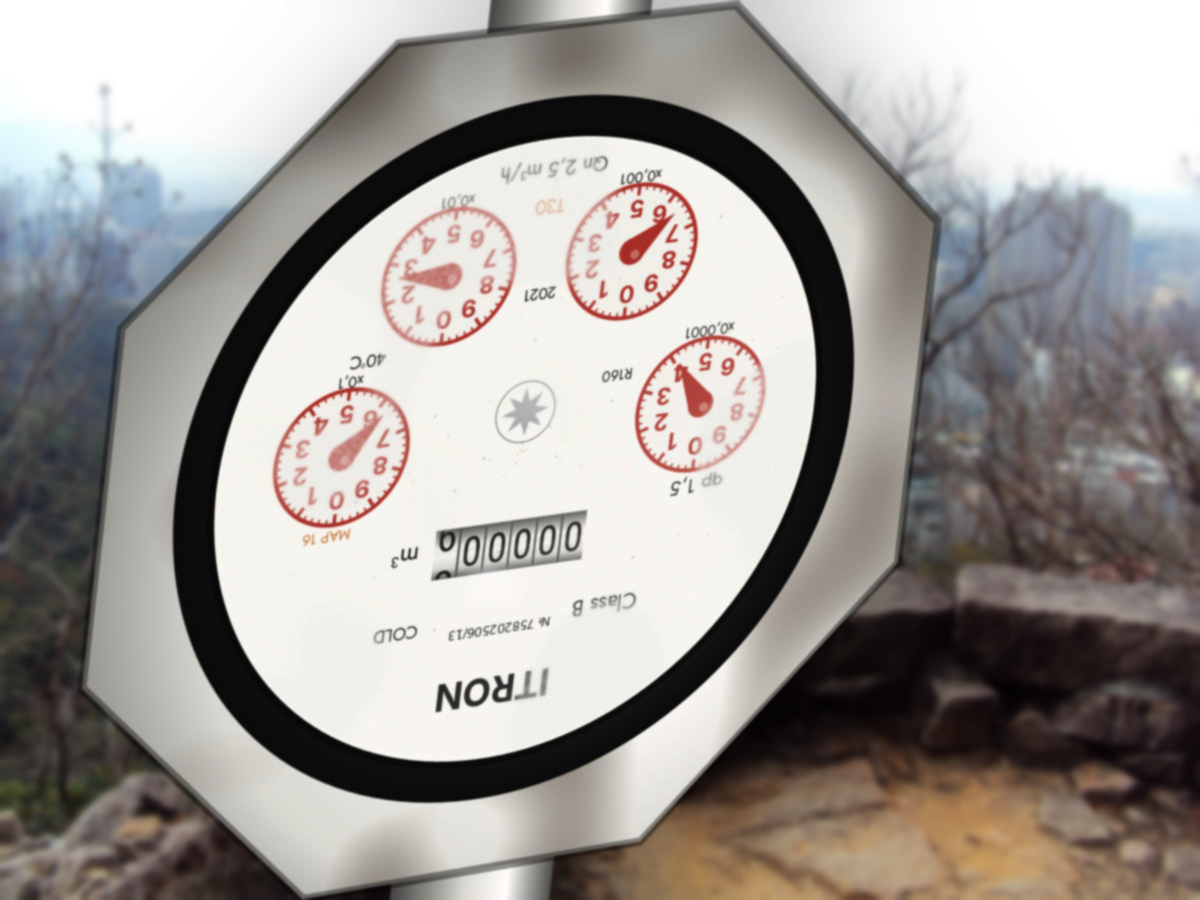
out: 8.6264 m³
